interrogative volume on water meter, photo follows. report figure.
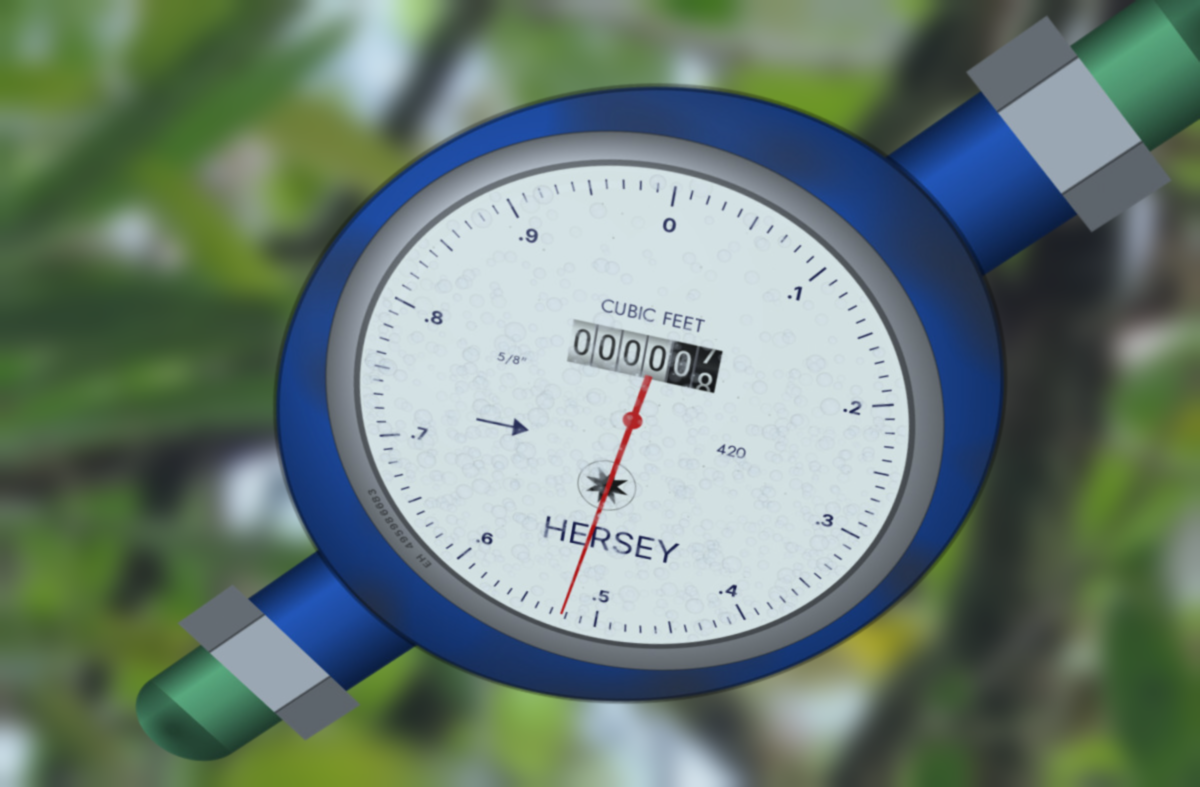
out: 7.52 ft³
